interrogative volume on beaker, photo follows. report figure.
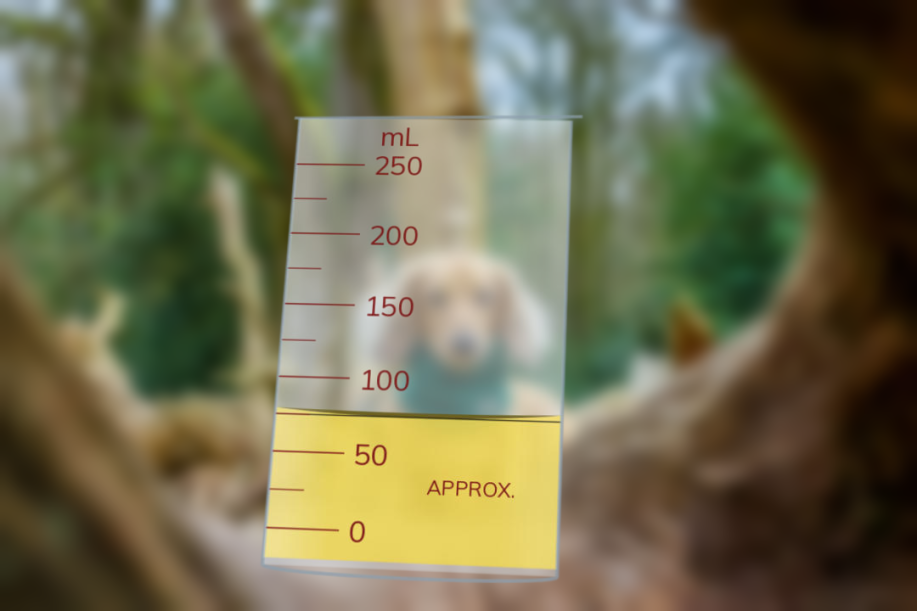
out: 75 mL
